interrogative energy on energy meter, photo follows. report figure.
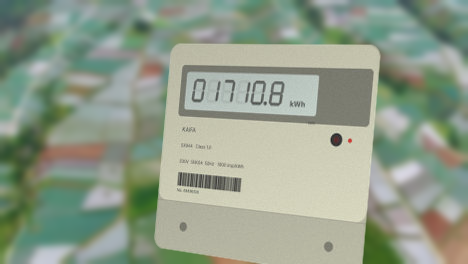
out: 1710.8 kWh
